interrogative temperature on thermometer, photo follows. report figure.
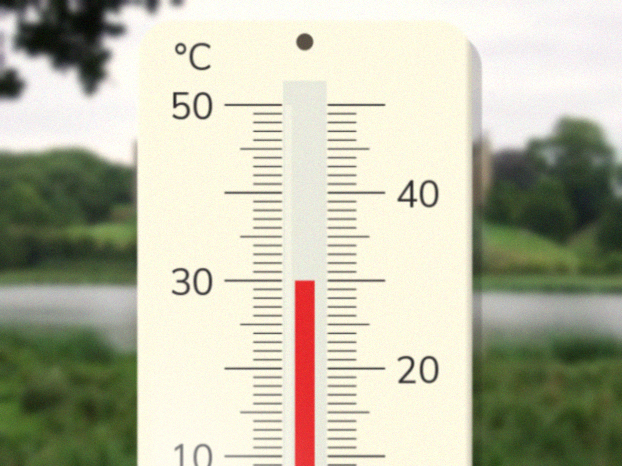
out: 30 °C
